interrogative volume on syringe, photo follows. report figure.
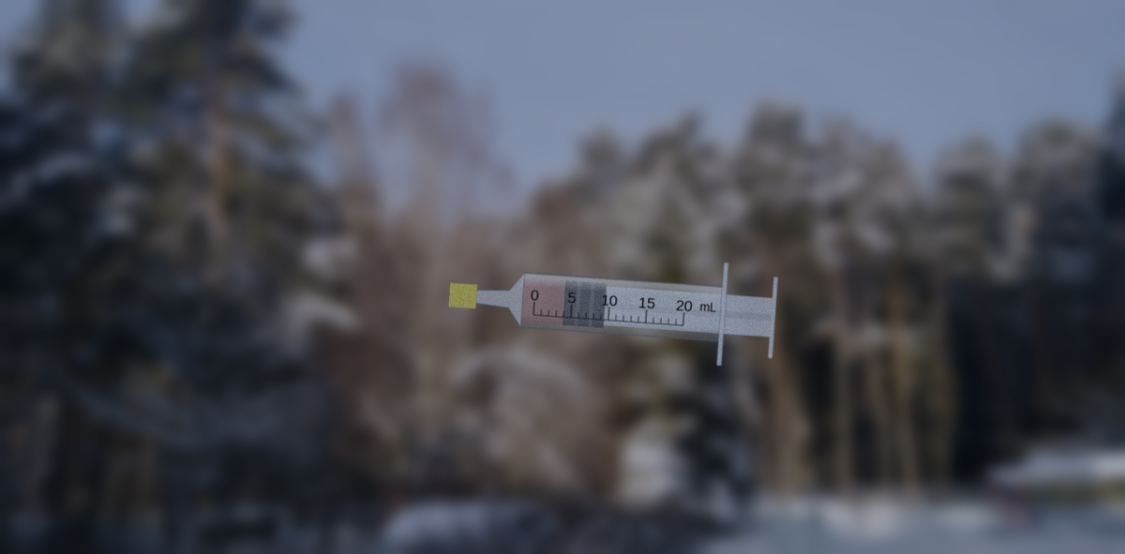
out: 4 mL
